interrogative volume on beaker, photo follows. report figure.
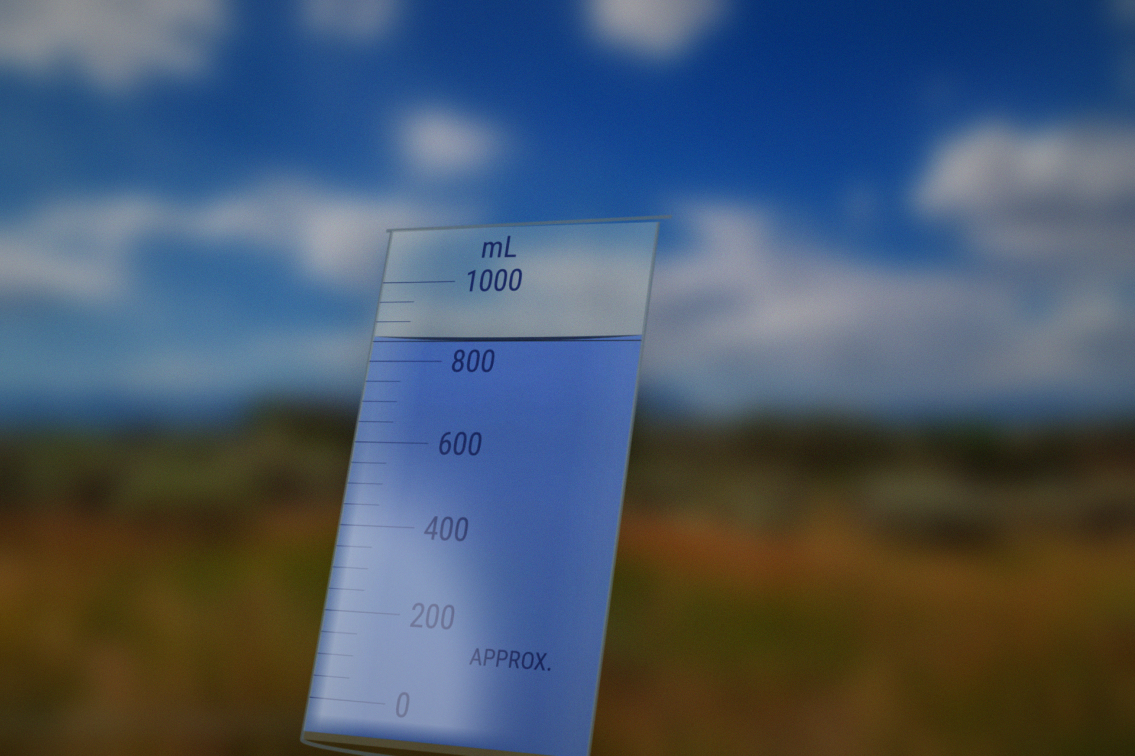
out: 850 mL
